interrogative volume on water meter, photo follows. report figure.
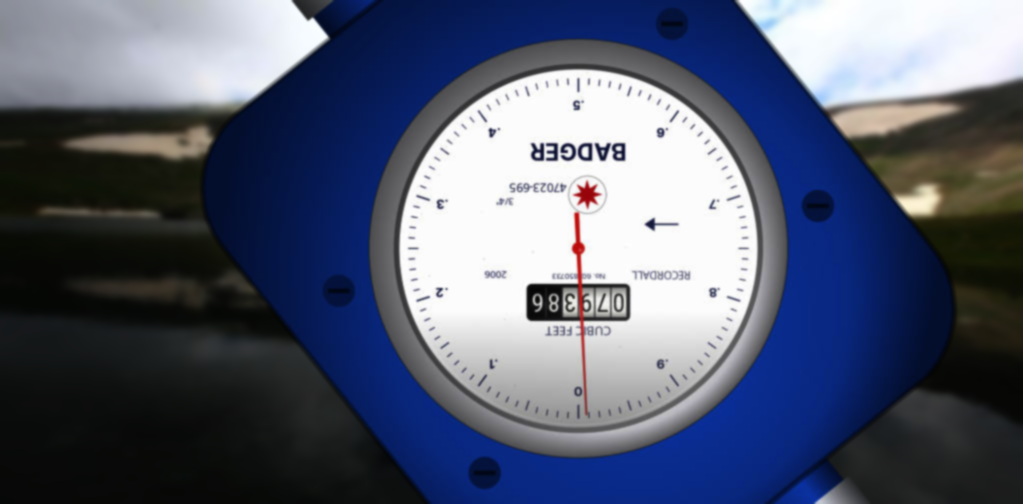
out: 79385.99 ft³
